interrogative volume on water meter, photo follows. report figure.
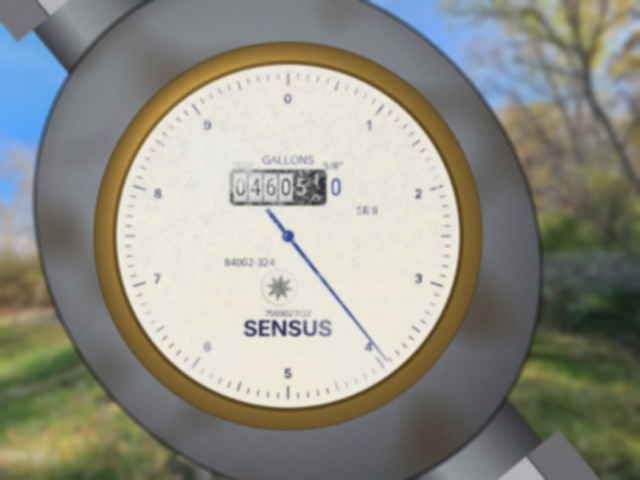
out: 460513.9 gal
